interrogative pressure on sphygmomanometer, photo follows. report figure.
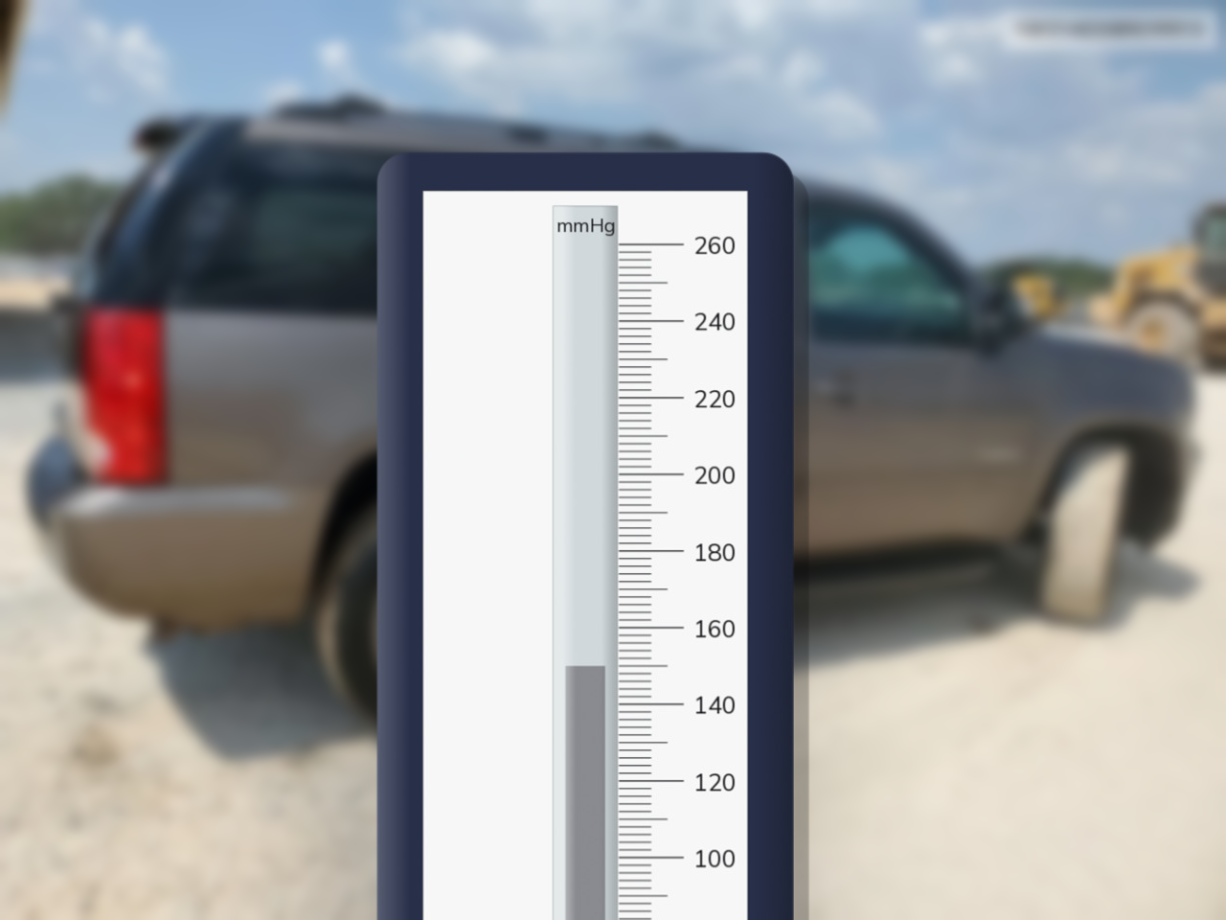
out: 150 mmHg
